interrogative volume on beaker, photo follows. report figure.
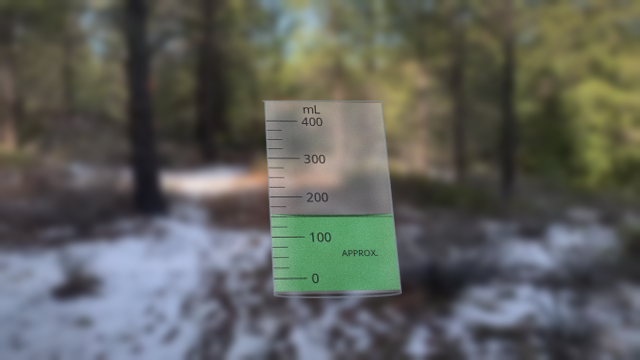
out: 150 mL
